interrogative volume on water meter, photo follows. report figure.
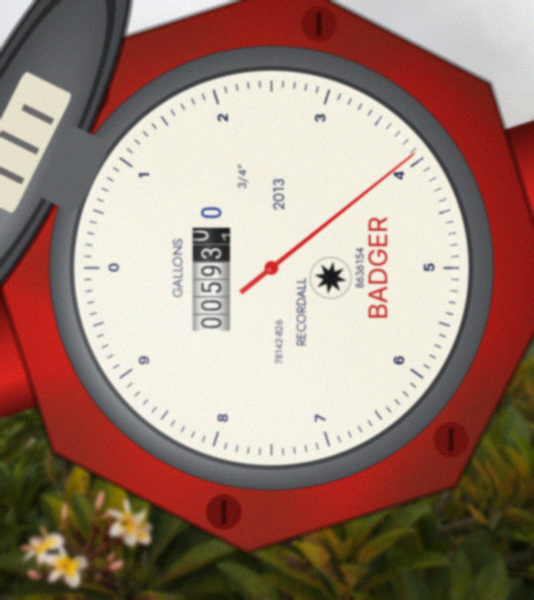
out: 59303.9 gal
